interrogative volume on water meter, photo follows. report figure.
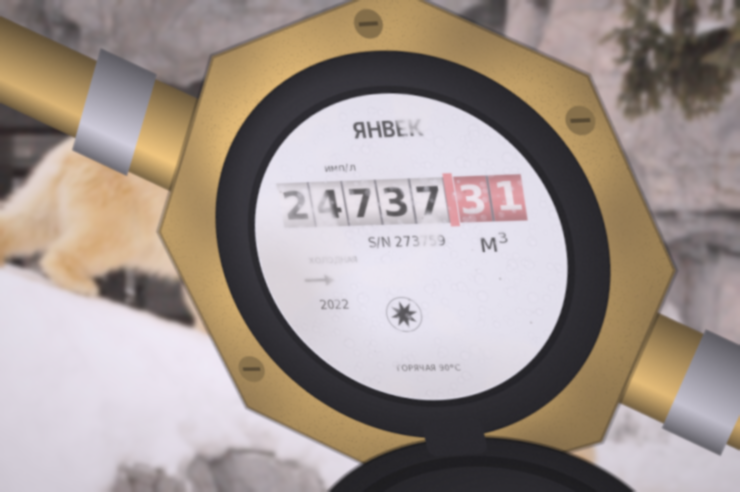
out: 24737.31 m³
